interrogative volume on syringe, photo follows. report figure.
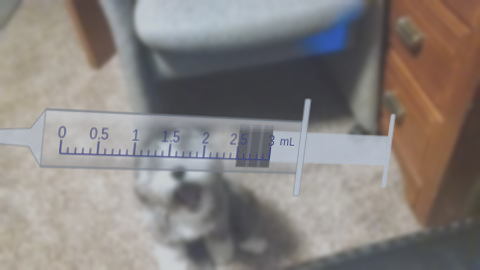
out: 2.5 mL
